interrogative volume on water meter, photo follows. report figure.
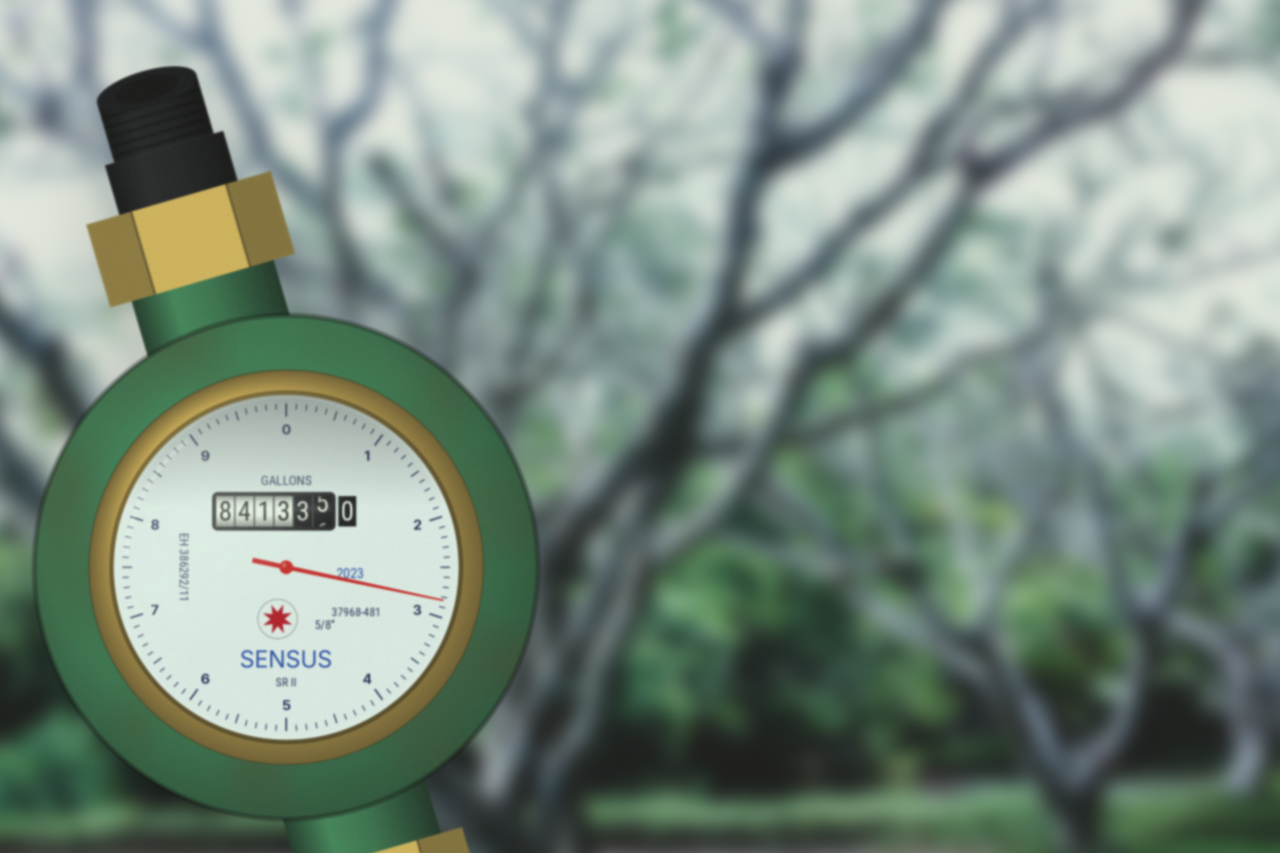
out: 8413352.8 gal
